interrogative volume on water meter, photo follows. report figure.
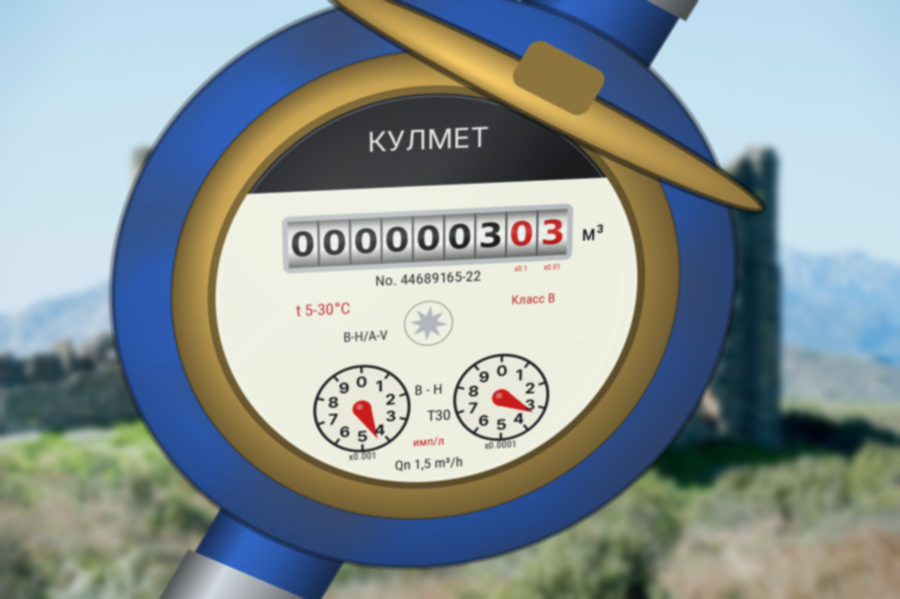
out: 3.0343 m³
